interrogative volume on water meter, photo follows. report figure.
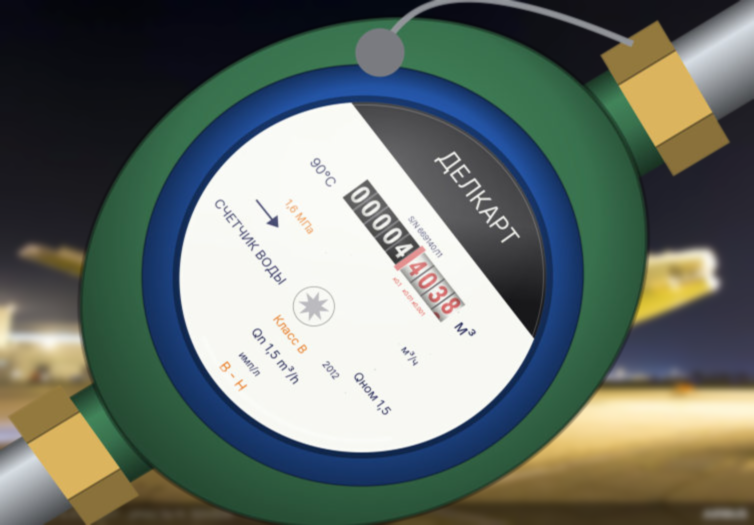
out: 4.4038 m³
